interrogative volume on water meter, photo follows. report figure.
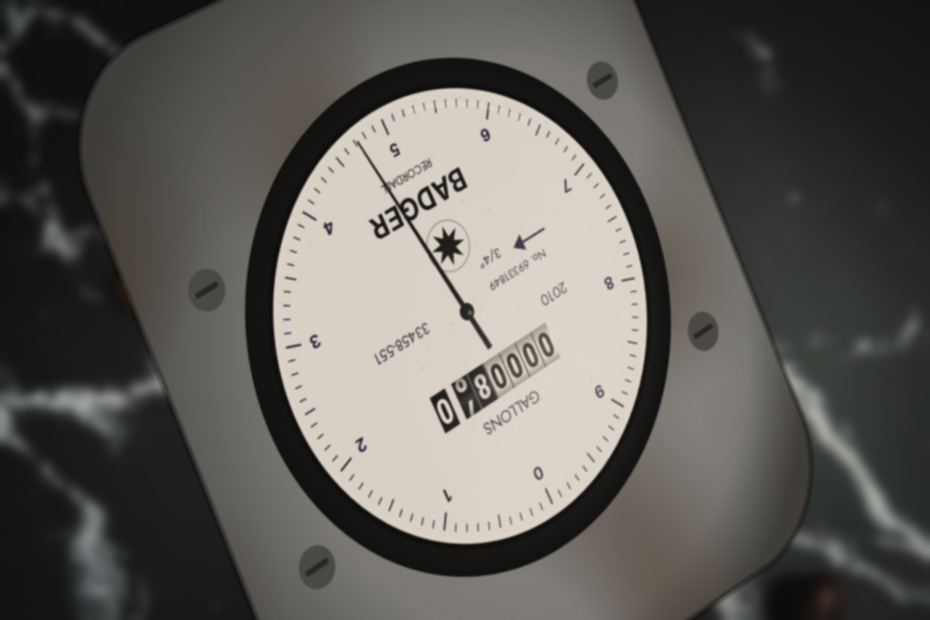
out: 874.7 gal
